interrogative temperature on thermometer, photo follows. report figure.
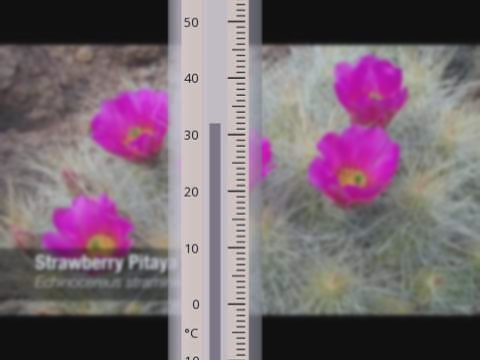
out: 32 °C
